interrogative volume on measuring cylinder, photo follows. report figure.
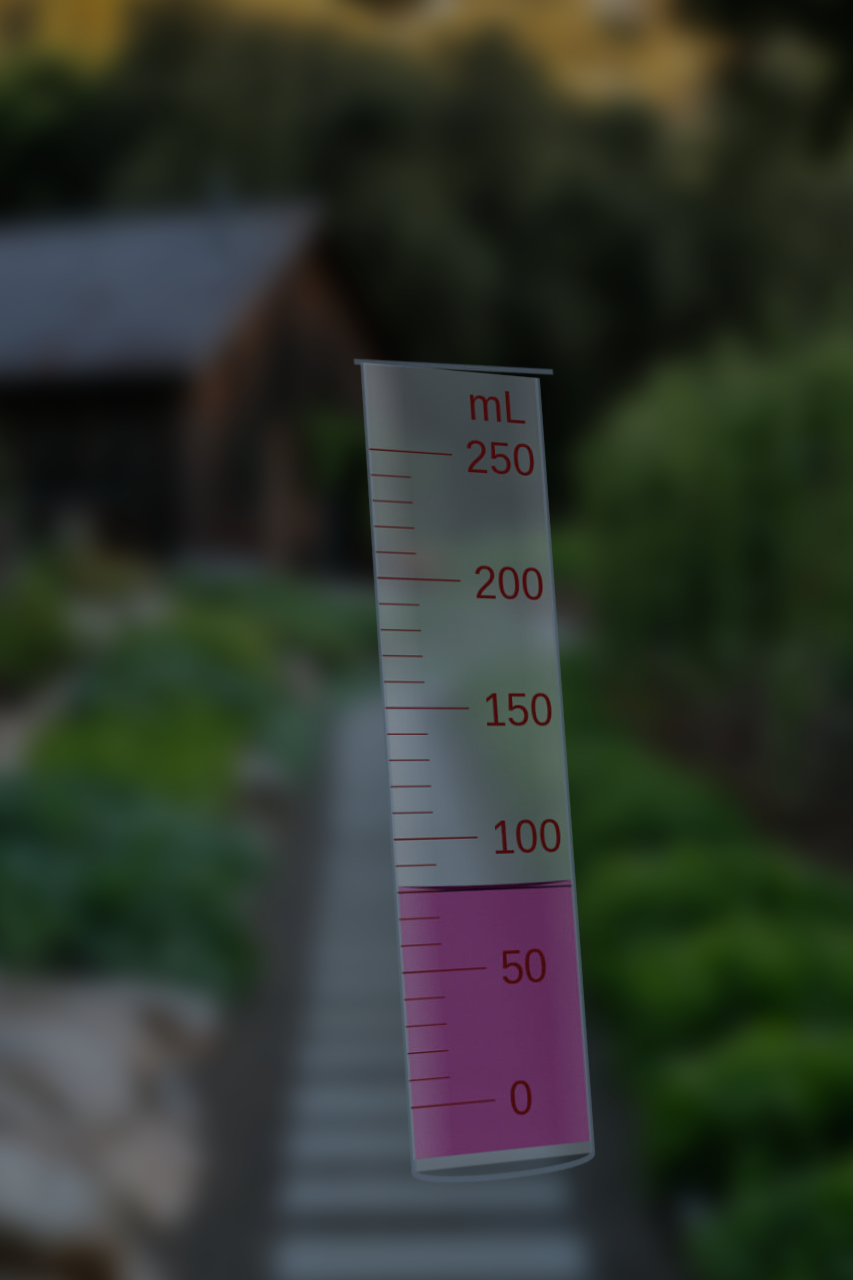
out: 80 mL
